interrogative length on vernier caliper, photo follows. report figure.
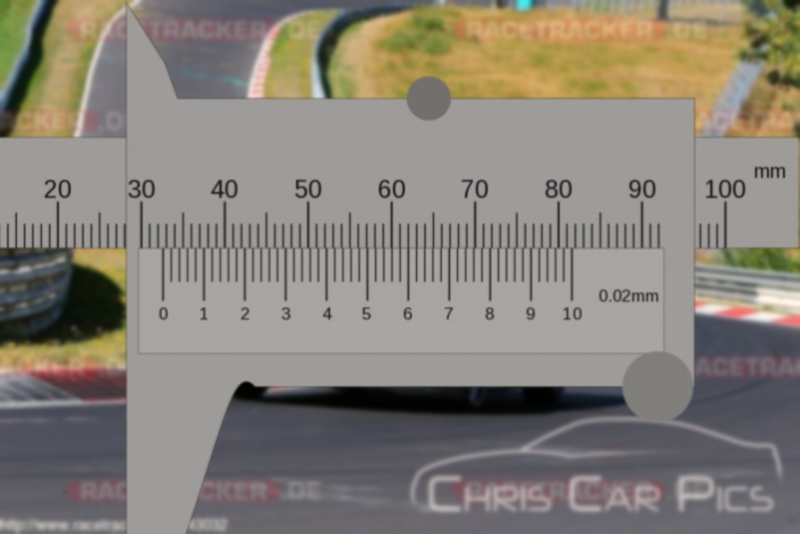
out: 32.6 mm
